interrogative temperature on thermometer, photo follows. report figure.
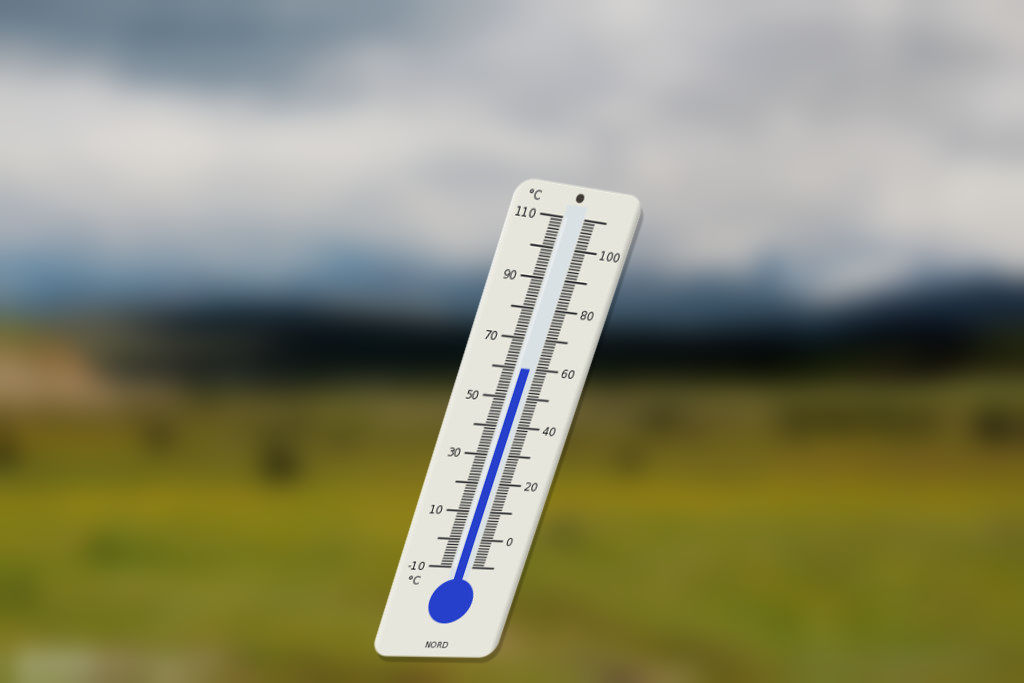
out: 60 °C
